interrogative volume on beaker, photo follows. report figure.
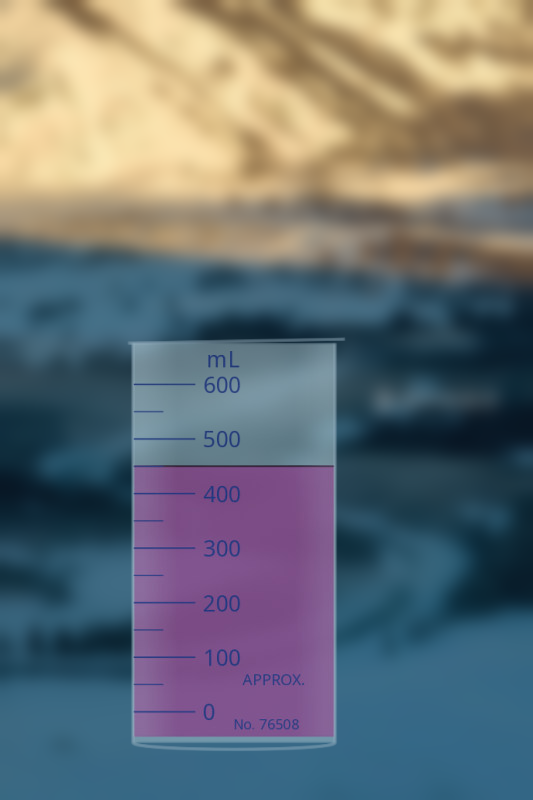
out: 450 mL
